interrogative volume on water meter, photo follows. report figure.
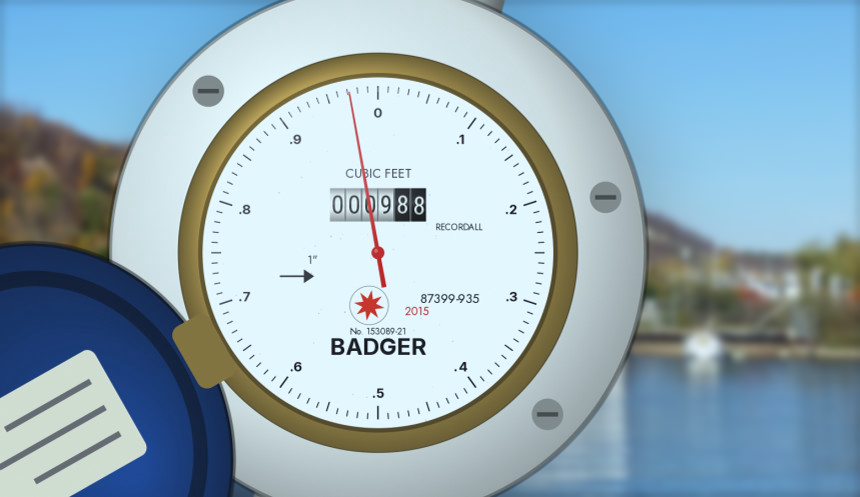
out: 987.97 ft³
